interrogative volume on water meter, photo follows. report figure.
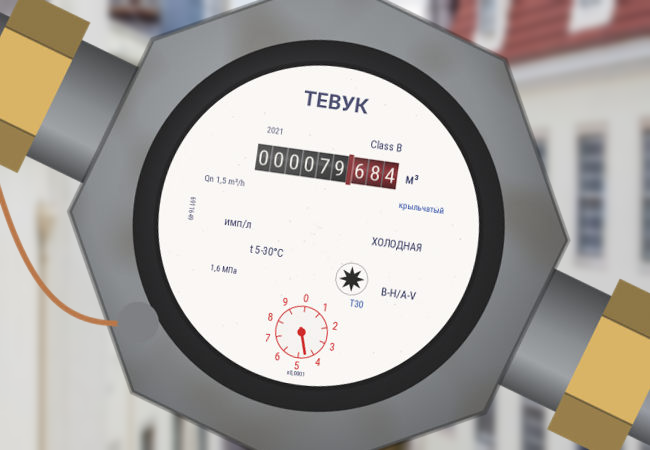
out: 79.6844 m³
